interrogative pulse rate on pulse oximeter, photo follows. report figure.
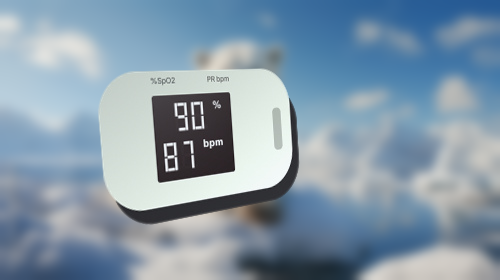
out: 87 bpm
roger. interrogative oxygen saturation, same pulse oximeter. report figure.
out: 90 %
